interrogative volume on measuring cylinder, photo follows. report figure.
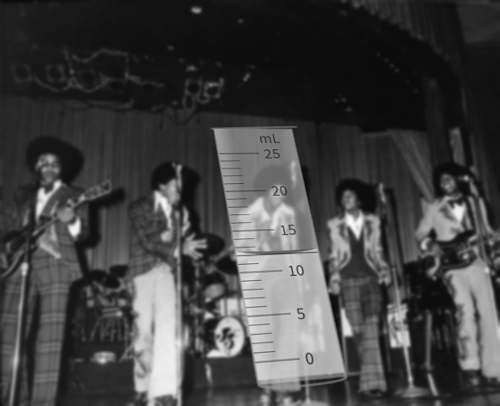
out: 12 mL
